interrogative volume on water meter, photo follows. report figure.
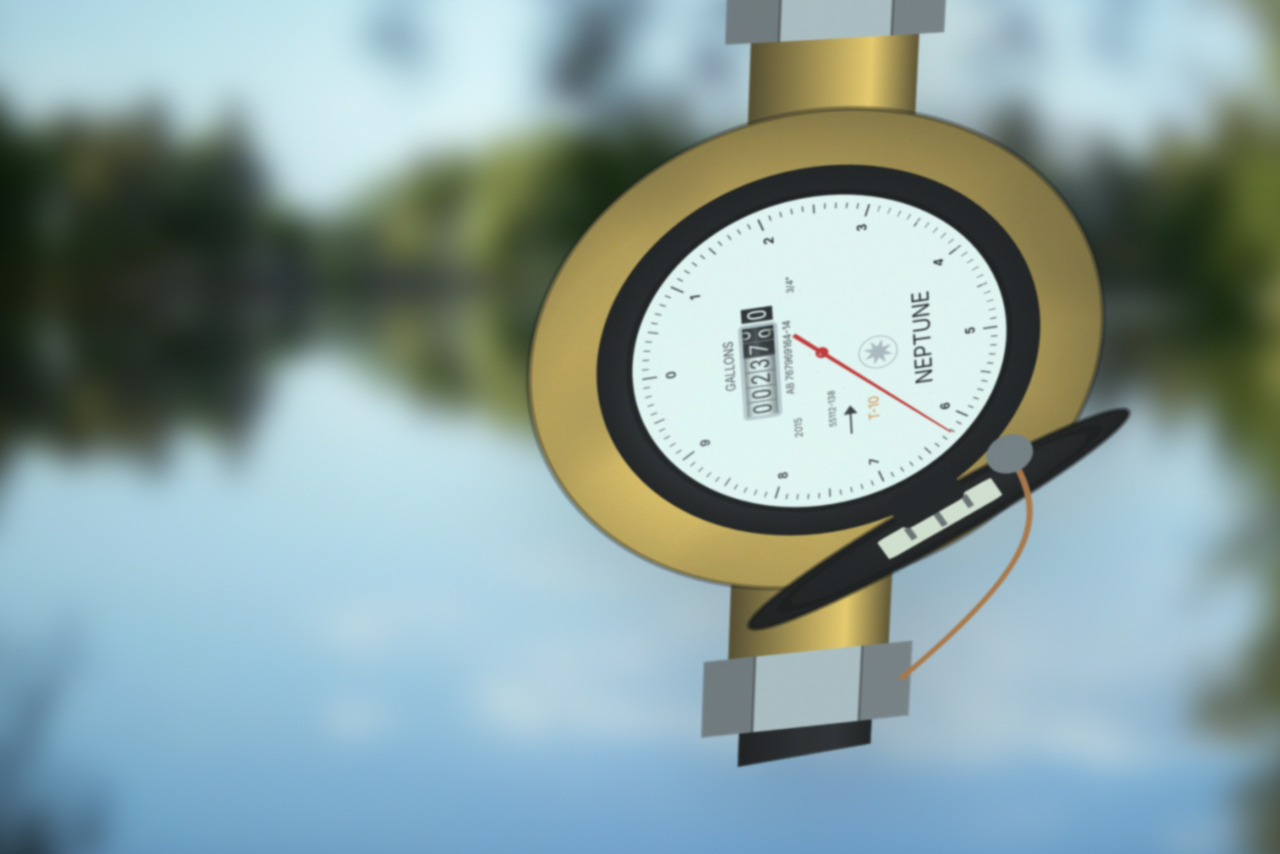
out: 23786.2 gal
